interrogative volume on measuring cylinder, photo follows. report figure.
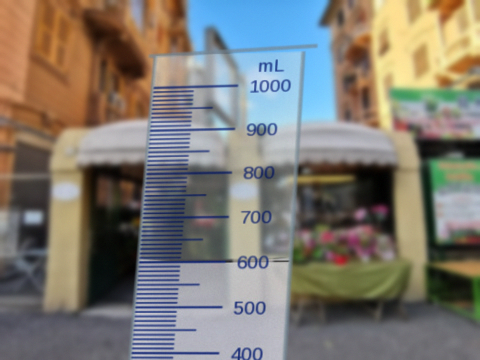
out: 600 mL
